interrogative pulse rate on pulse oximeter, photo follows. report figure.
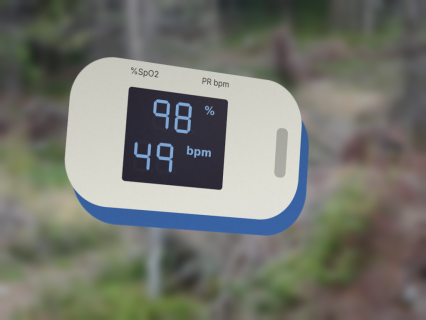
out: 49 bpm
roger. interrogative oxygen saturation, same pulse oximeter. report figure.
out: 98 %
